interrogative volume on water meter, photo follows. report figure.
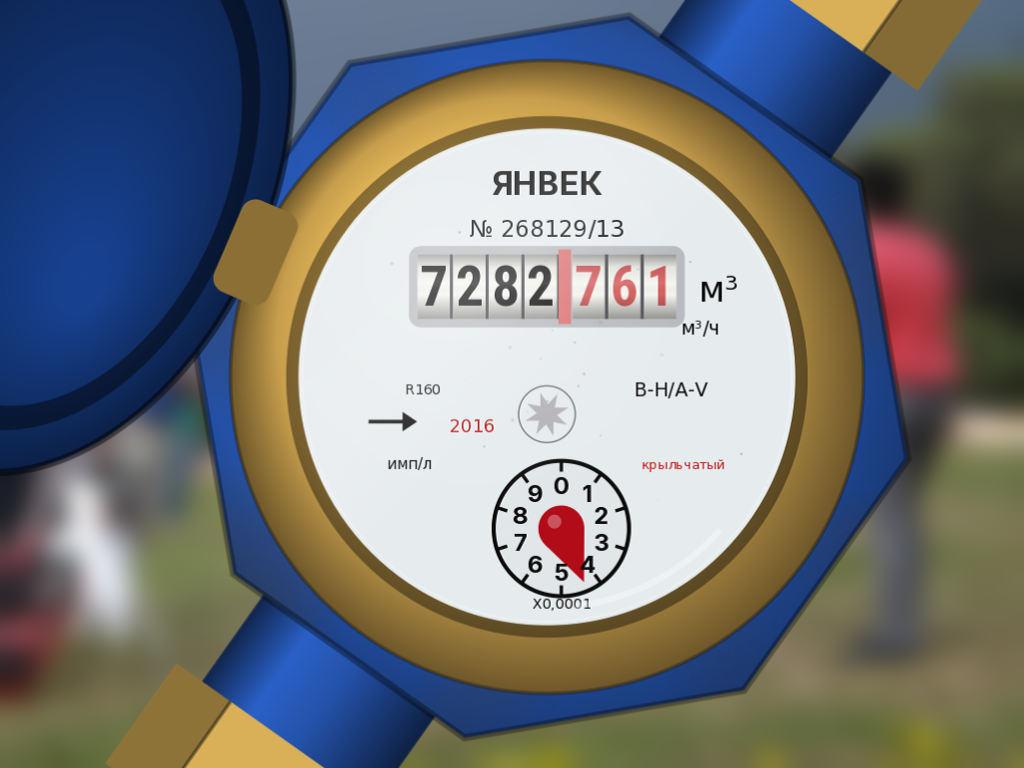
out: 7282.7614 m³
